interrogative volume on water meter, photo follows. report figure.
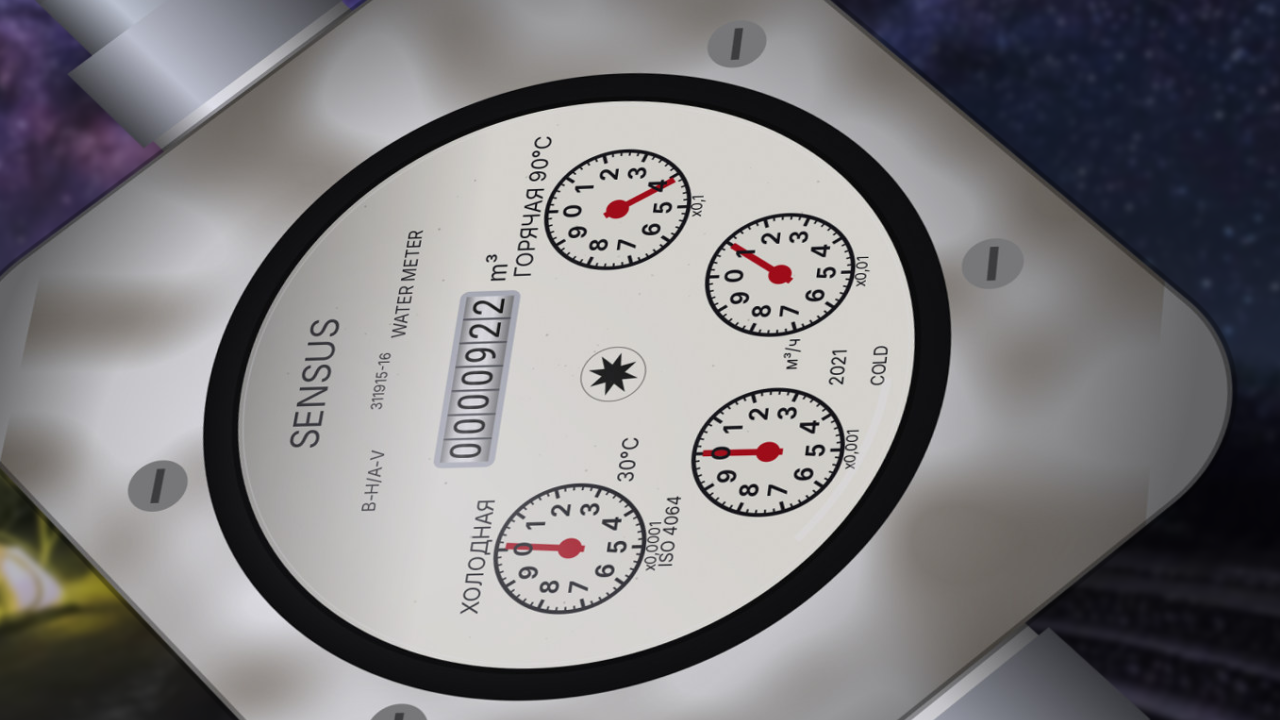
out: 922.4100 m³
